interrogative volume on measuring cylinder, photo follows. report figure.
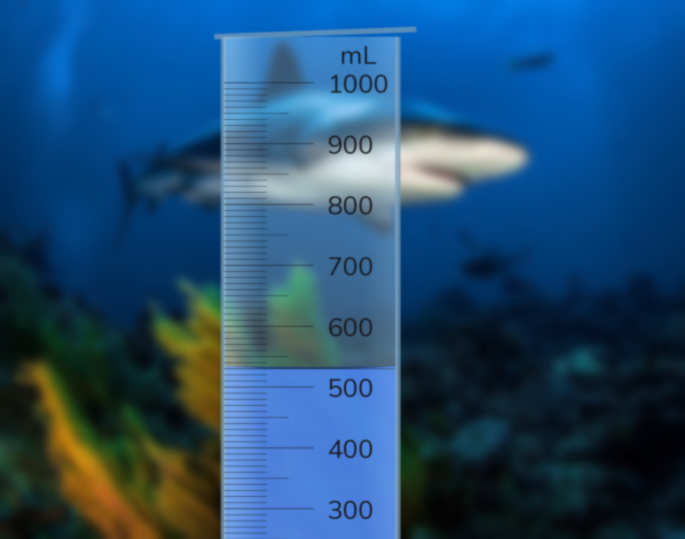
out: 530 mL
